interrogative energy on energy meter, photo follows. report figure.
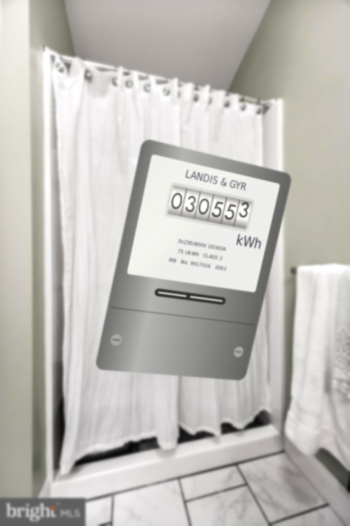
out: 30553 kWh
